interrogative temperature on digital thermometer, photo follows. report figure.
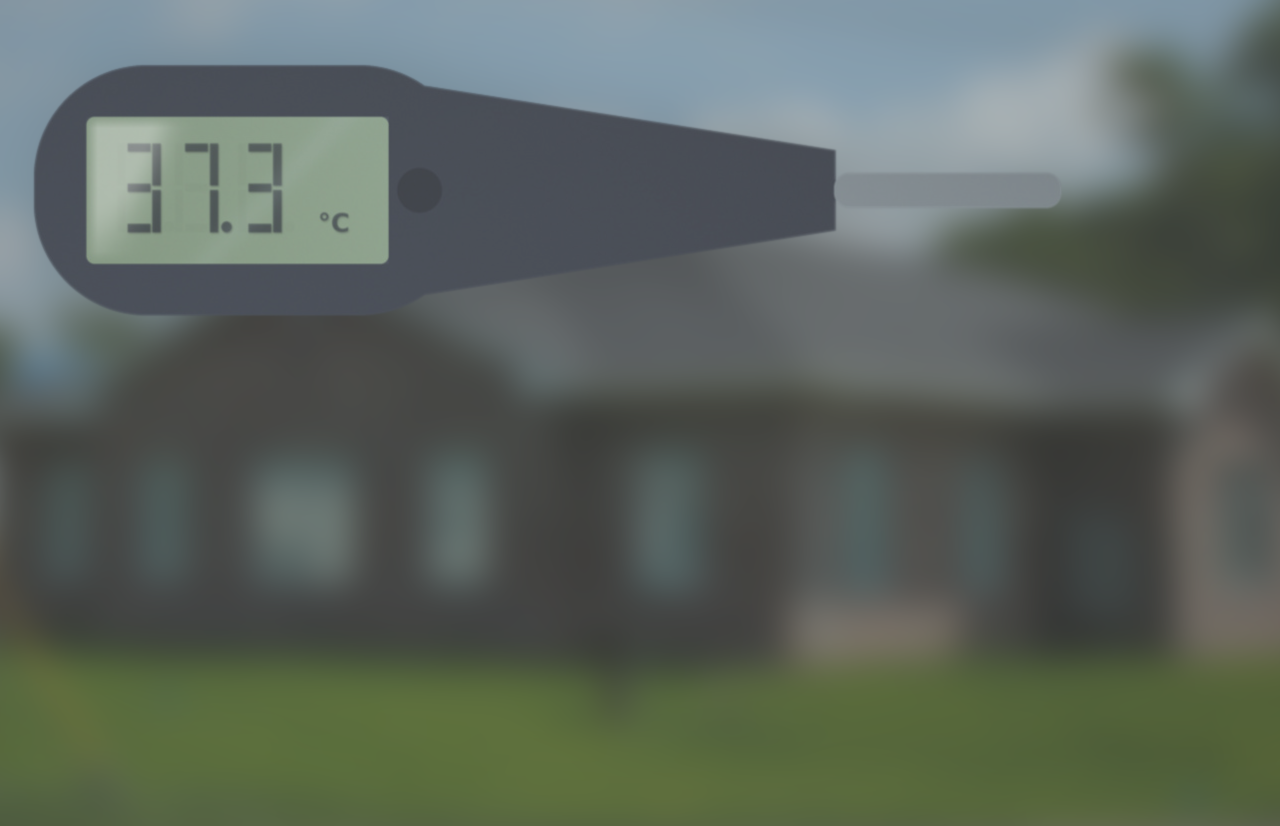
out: 37.3 °C
